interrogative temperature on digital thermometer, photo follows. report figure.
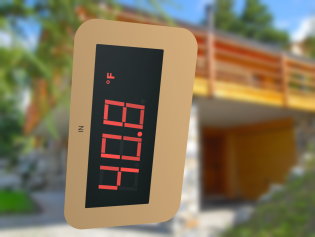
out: 40.8 °F
